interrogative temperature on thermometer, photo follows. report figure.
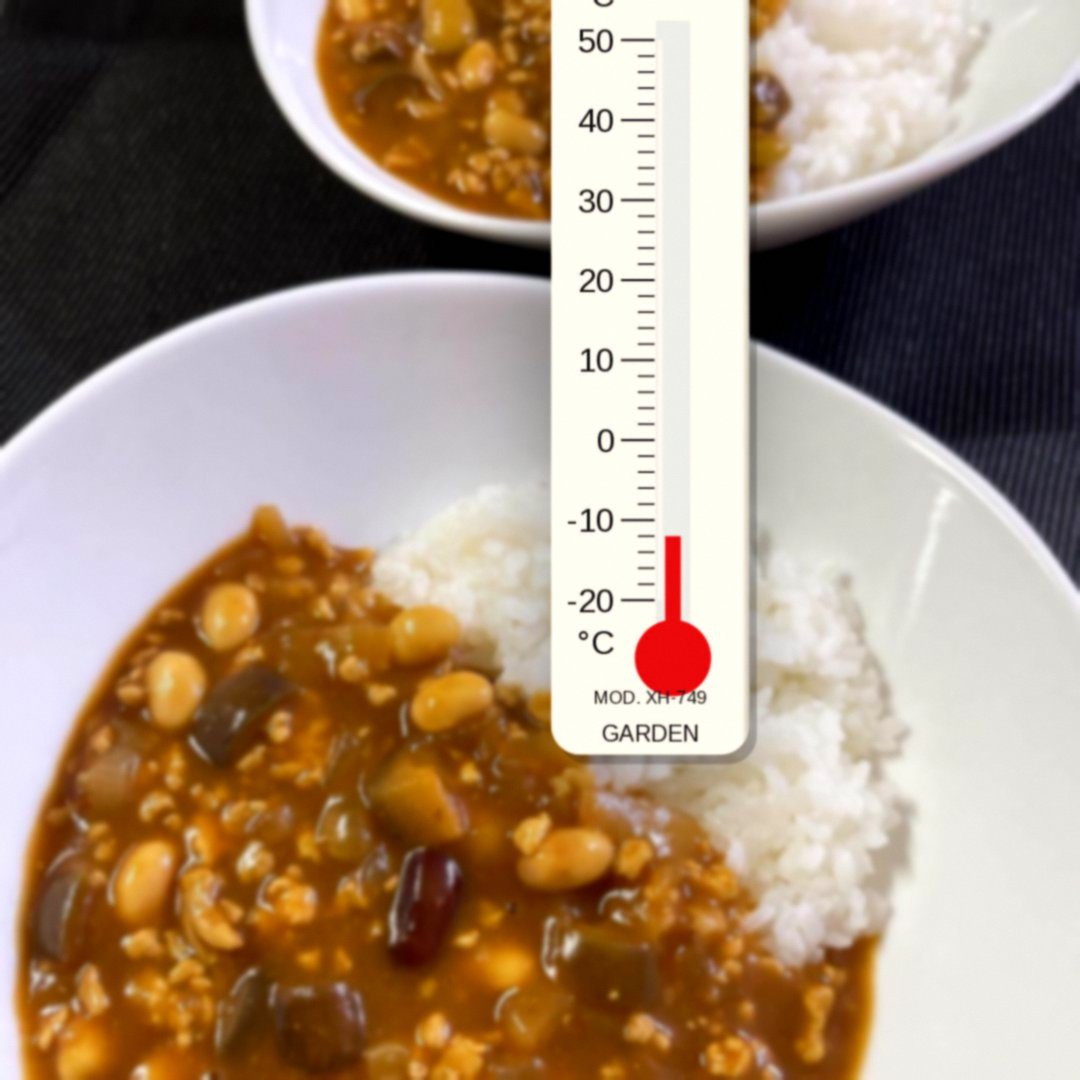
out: -12 °C
